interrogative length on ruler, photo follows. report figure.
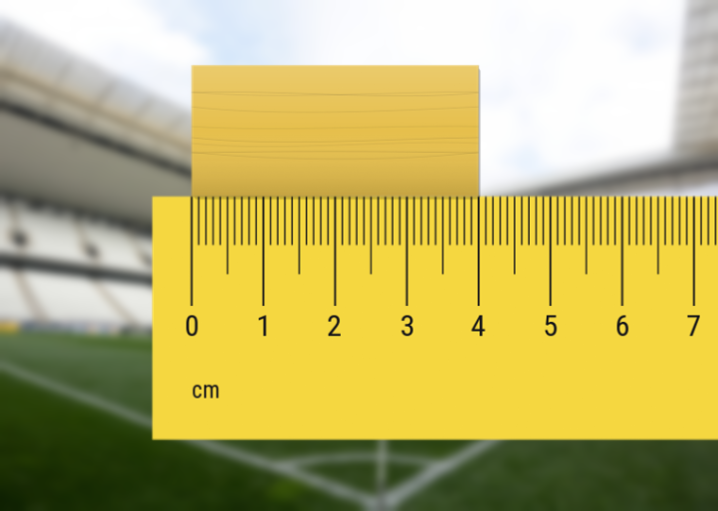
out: 4 cm
